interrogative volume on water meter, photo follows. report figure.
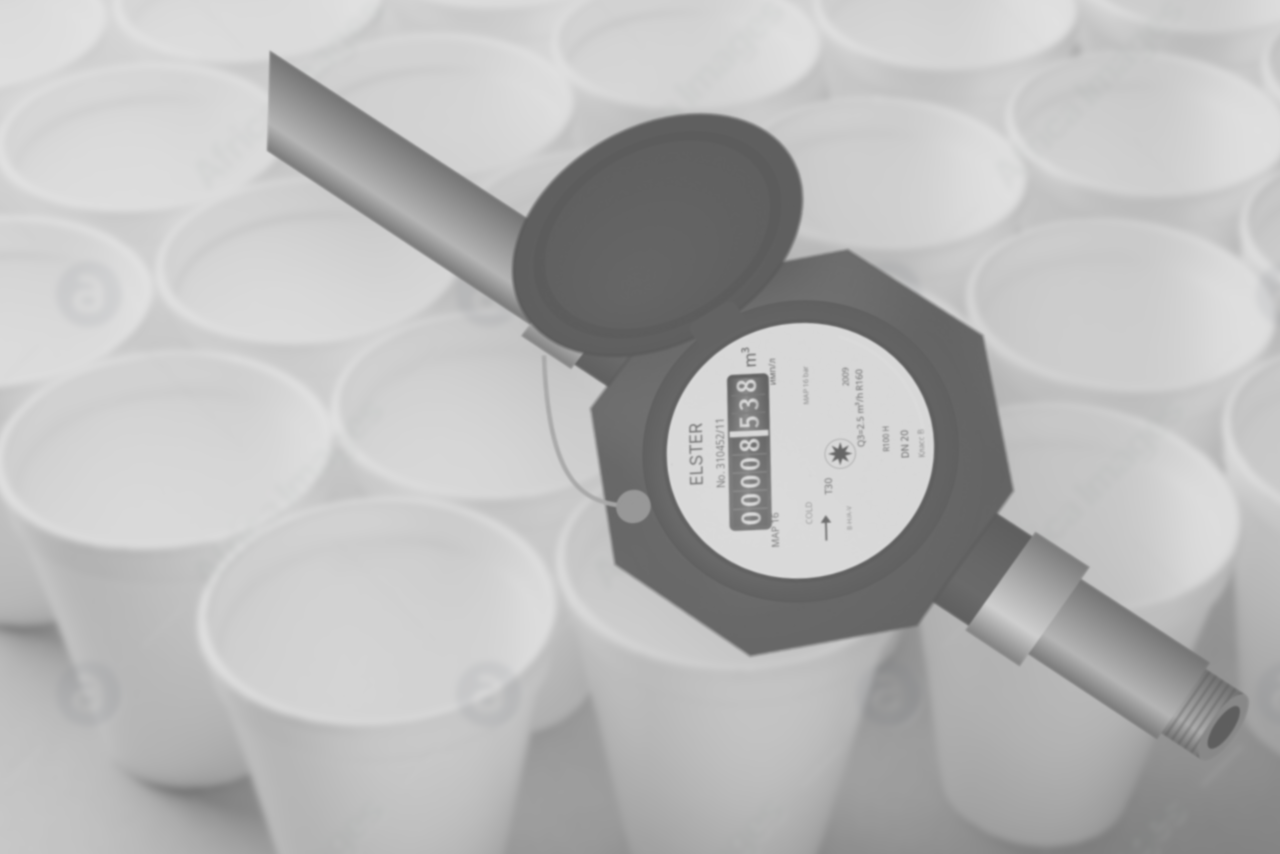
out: 8.538 m³
